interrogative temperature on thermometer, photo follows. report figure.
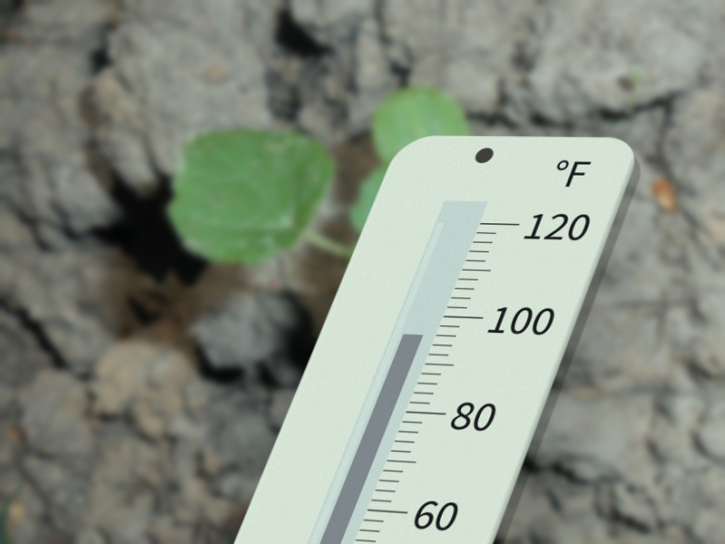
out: 96 °F
